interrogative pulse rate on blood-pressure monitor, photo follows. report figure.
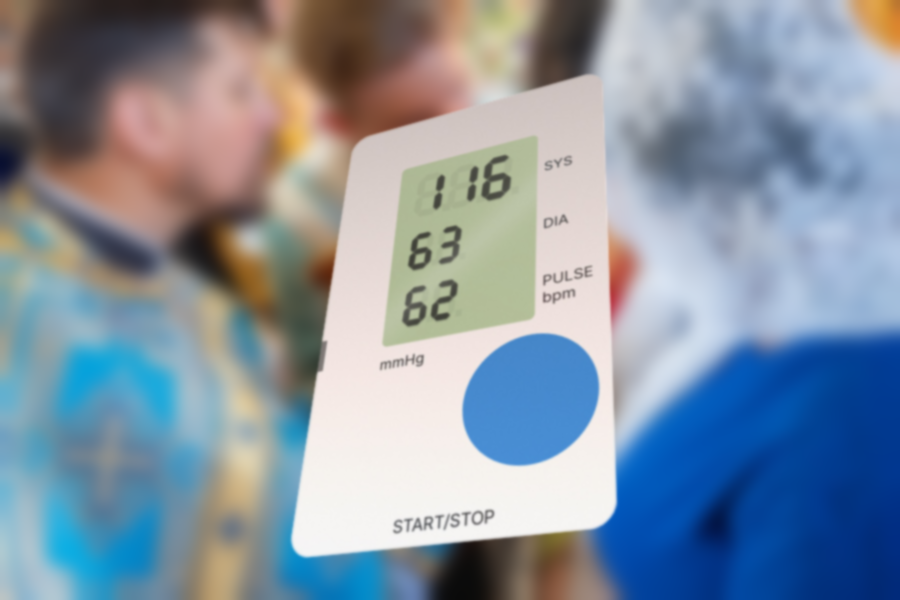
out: 62 bpm
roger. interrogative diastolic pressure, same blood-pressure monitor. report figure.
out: 63 mmHg
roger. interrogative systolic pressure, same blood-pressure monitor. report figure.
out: 116 mmHg
